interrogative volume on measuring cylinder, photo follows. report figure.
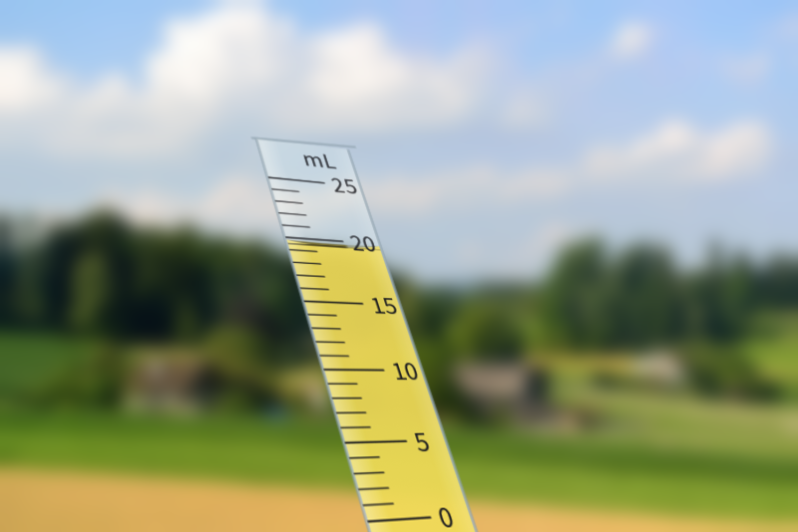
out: 19.5 mL
